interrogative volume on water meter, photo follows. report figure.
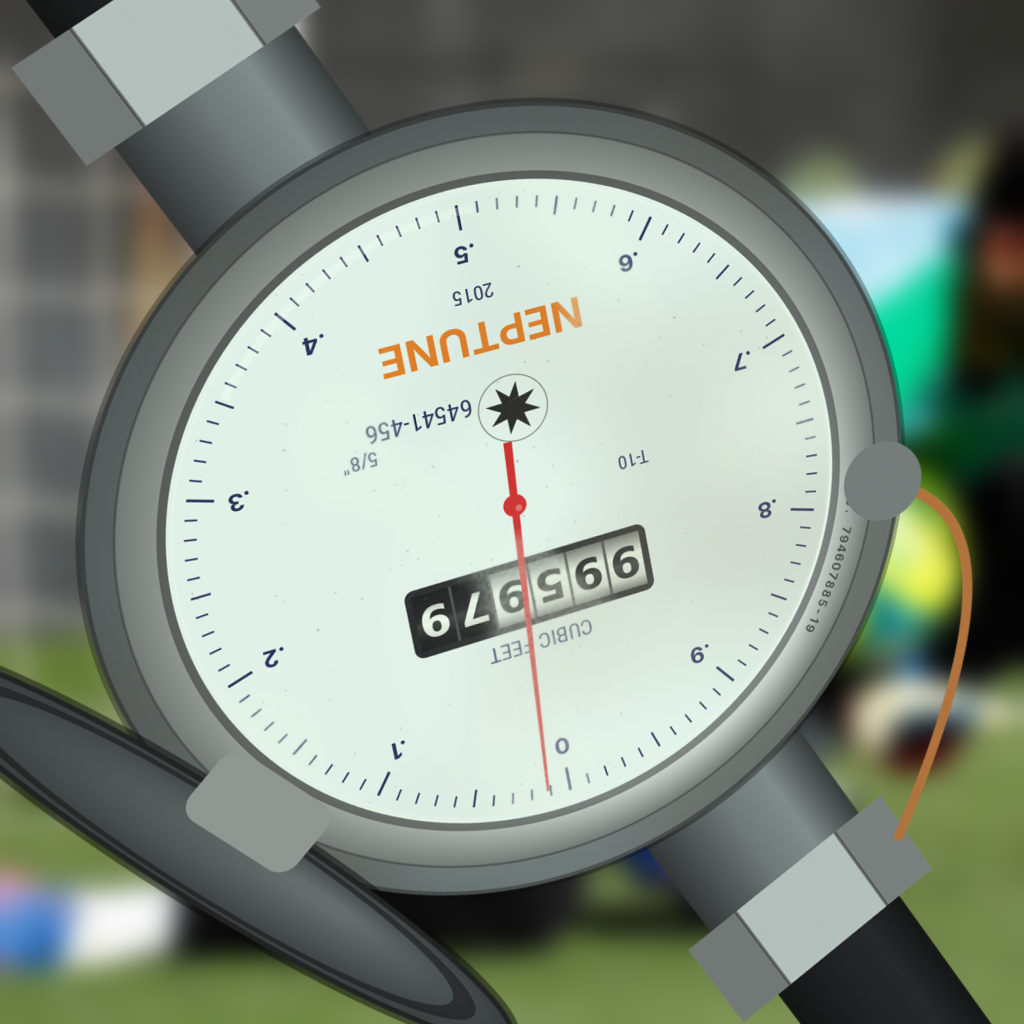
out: 995979.01 ft³
